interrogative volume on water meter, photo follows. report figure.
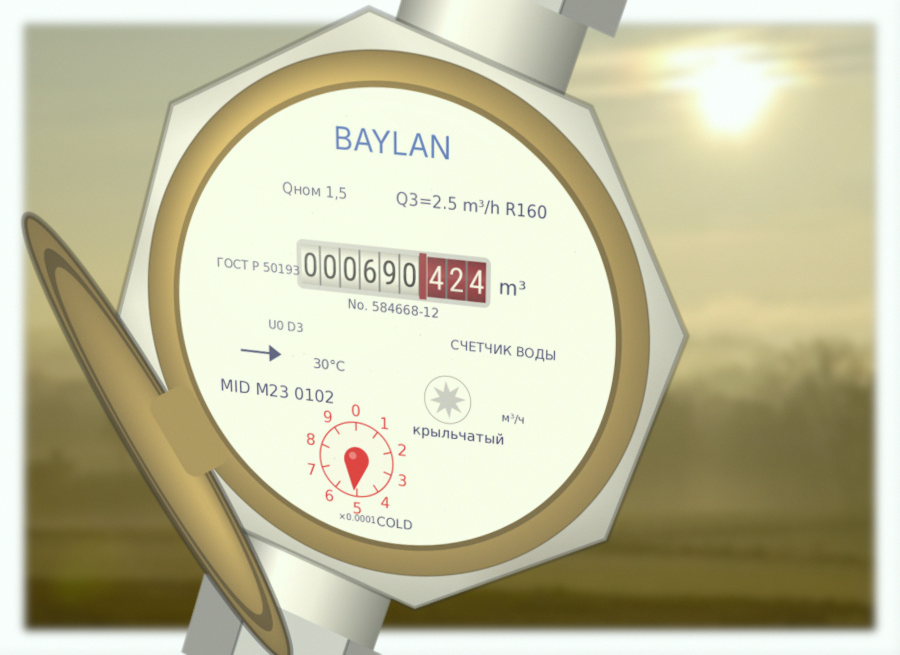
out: 690.4245 m³
